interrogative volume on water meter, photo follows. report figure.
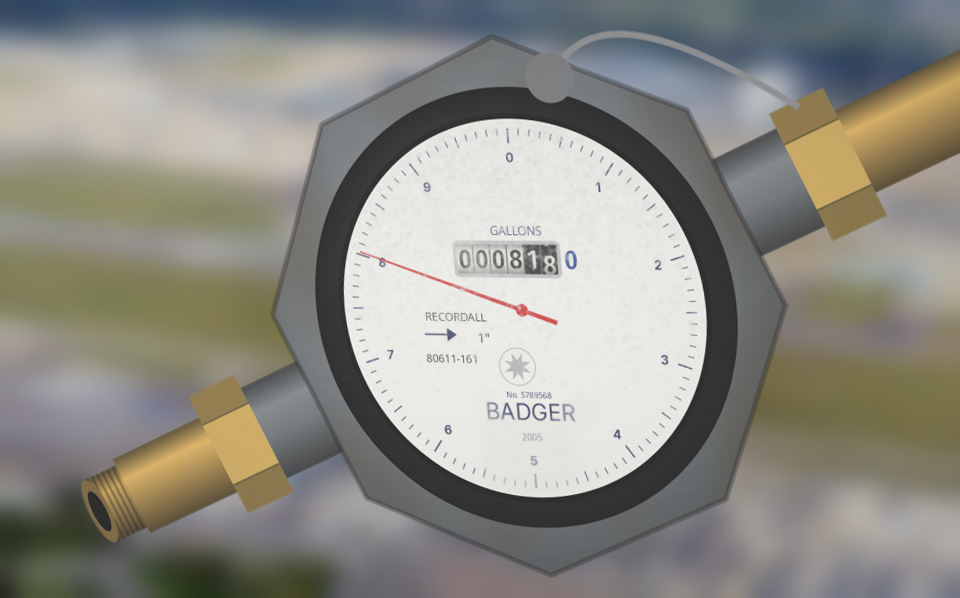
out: 8178.0 gal
